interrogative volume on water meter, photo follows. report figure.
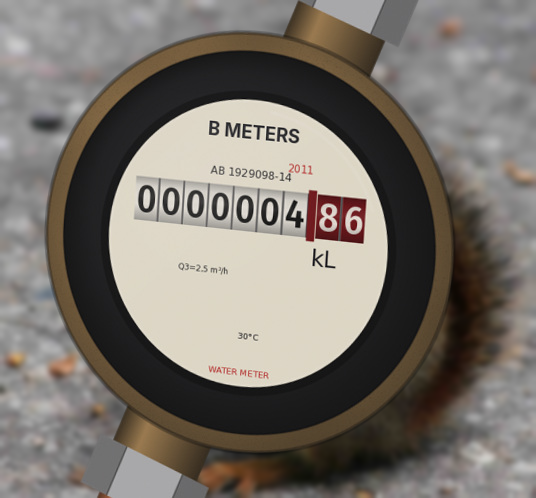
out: 4.86 kL
